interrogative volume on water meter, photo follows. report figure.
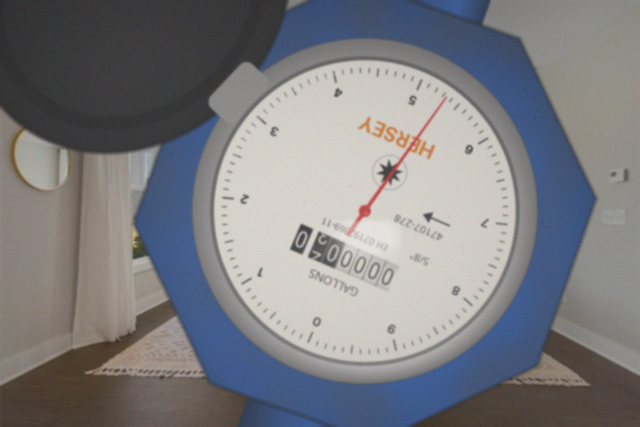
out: 25.3 gal
